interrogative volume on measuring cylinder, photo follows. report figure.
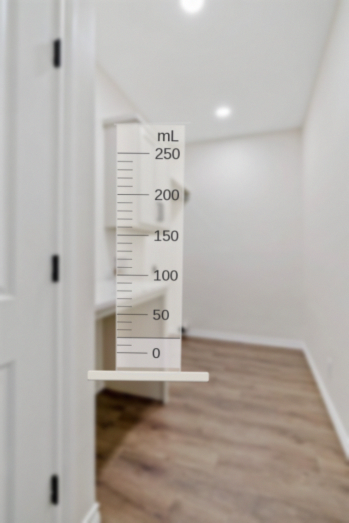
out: 20 mL
